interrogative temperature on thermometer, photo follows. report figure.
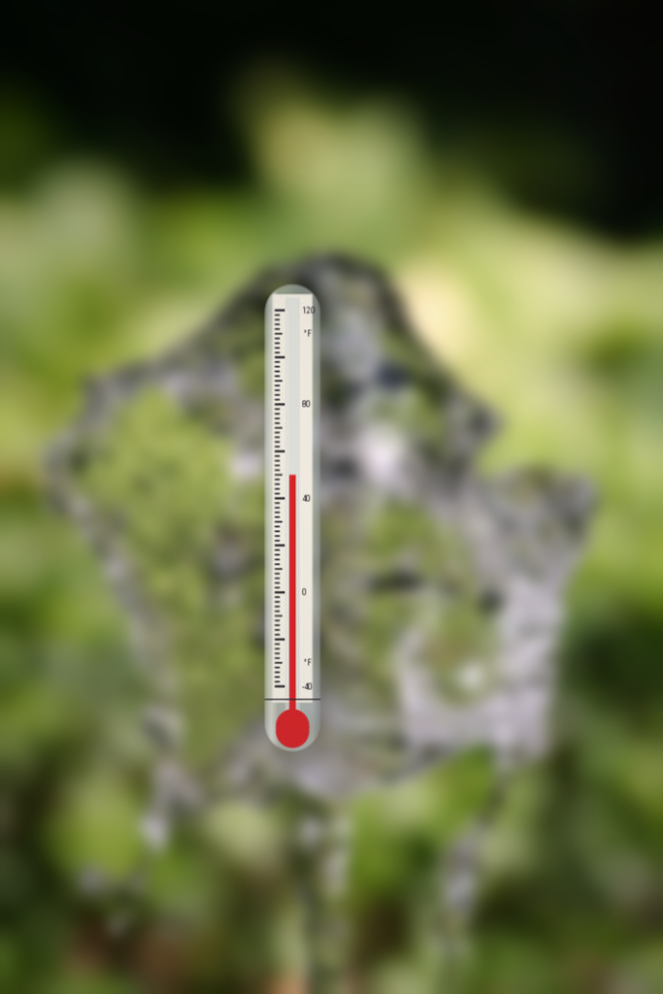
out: 50 °F
